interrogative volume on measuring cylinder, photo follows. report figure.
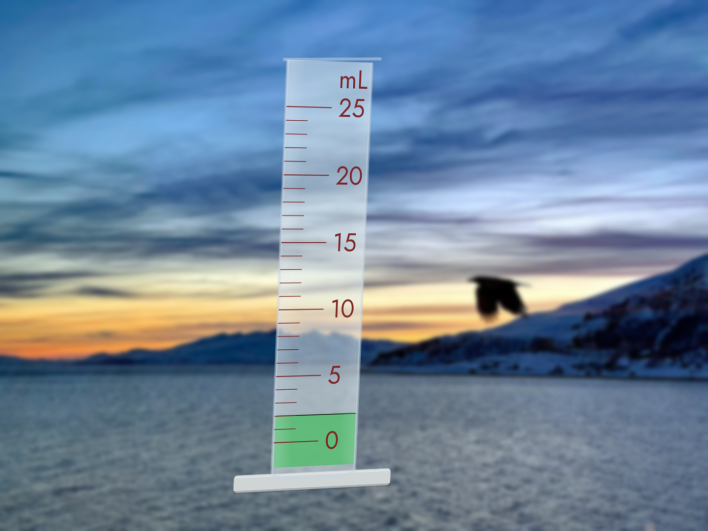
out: 2 mL
